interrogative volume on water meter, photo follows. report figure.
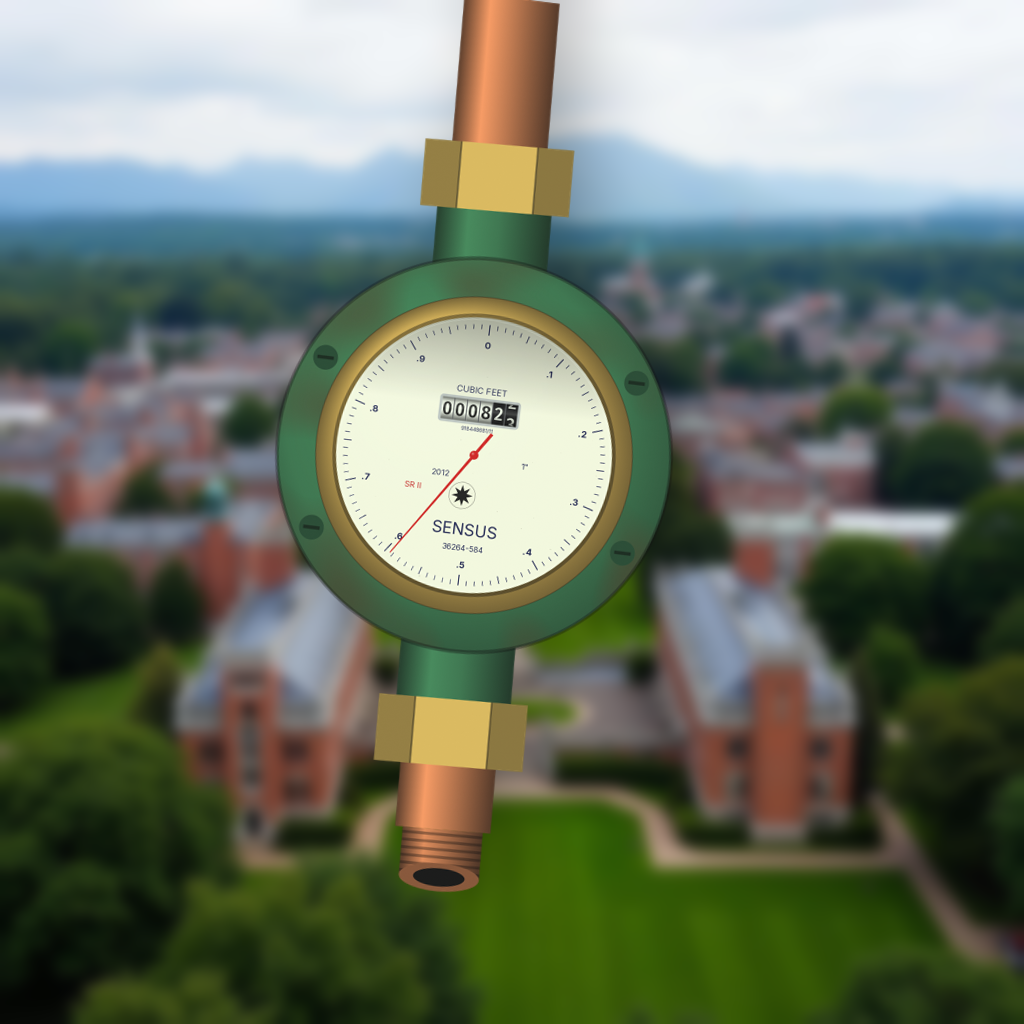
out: 822.59 ft³
